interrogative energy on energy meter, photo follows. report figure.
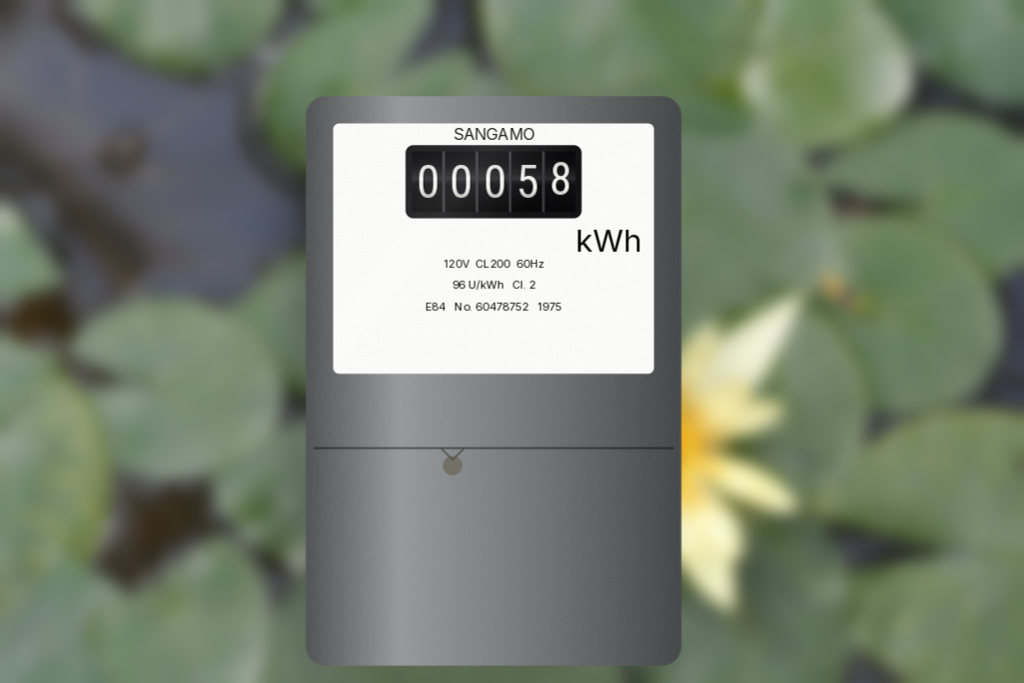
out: 58 kWh
